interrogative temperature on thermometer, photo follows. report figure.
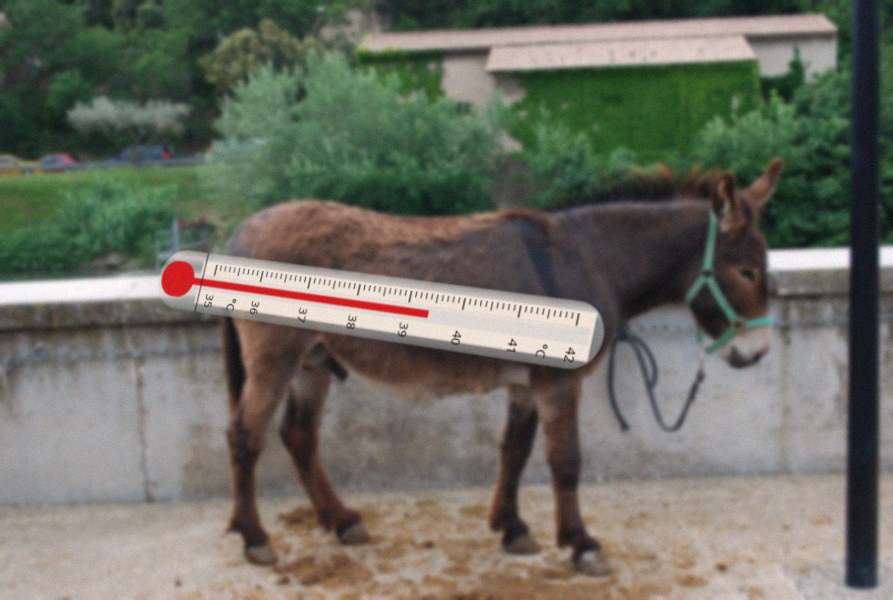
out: 39.4 °C
